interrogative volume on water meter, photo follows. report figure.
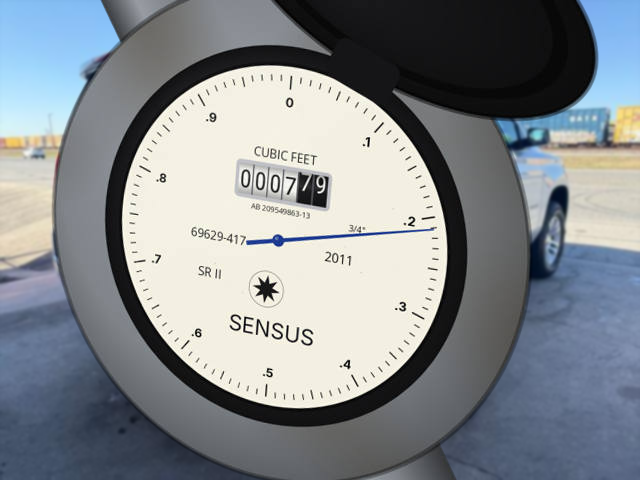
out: 779.21 ft³
